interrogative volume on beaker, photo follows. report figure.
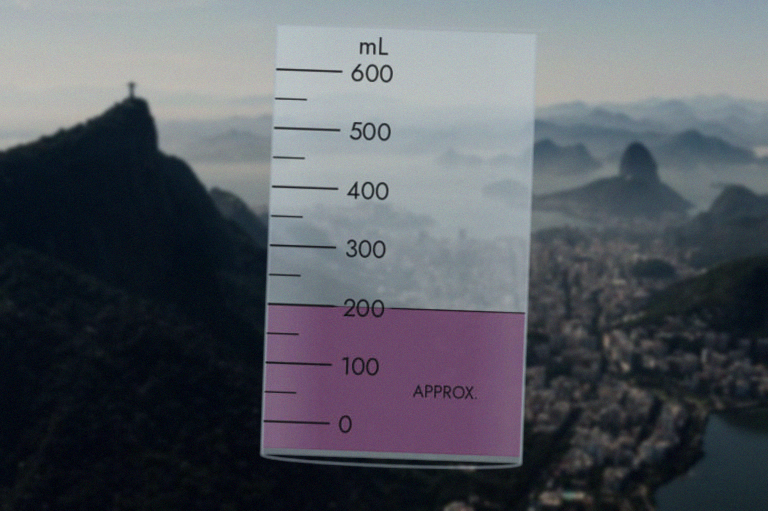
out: 200 mL
